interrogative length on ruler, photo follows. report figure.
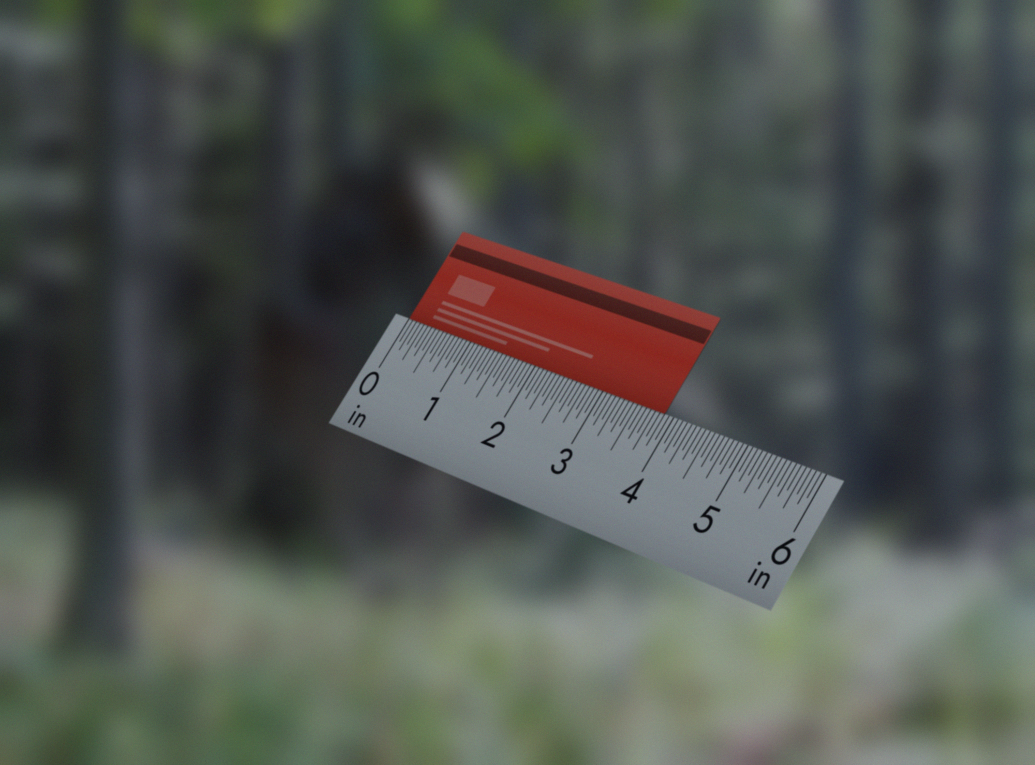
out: 3.875 in
